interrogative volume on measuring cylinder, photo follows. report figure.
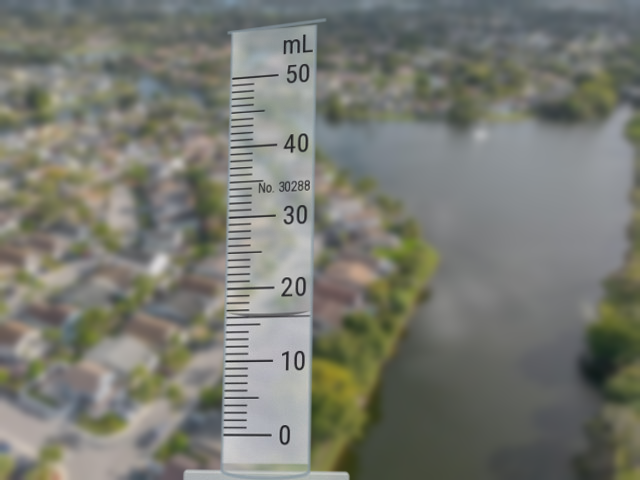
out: 16 mL
